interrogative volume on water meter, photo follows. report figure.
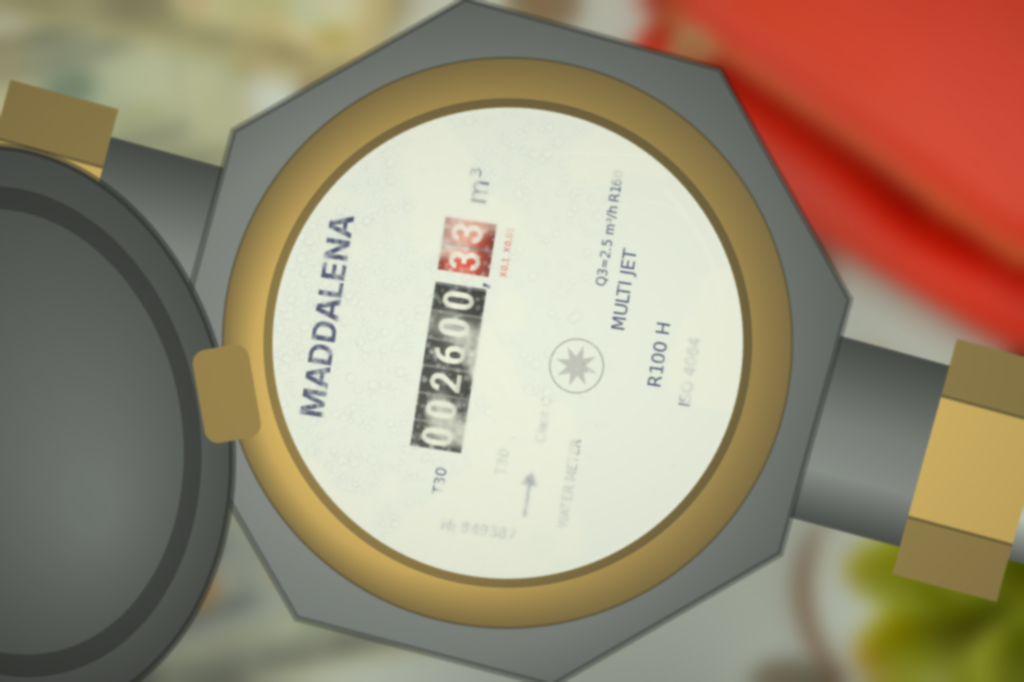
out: 2600.33 m³
